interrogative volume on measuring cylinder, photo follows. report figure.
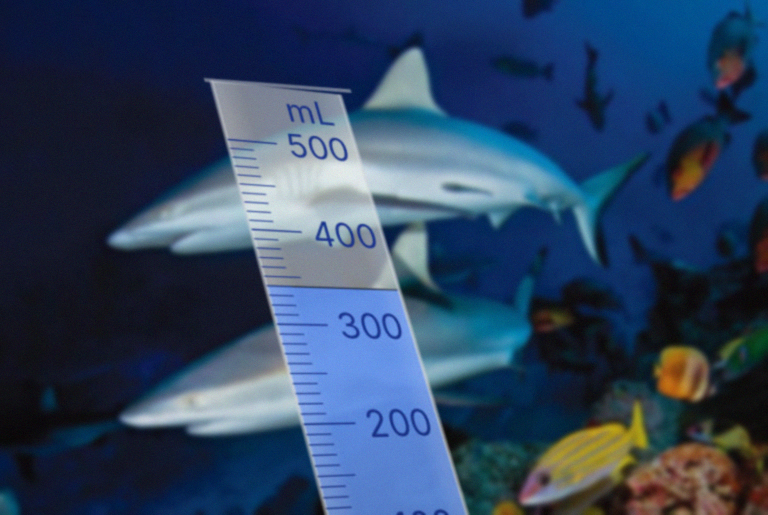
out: 340 mL
